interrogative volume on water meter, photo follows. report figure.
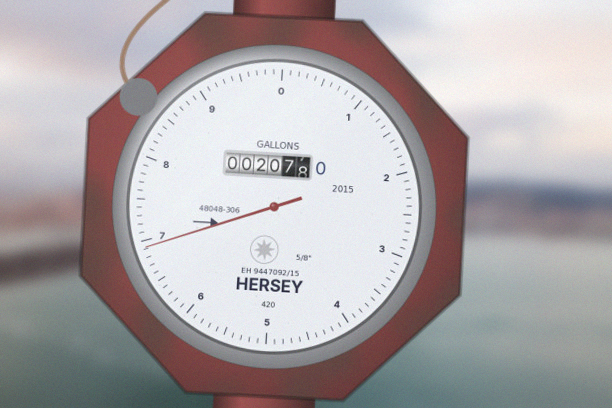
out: 20776.9 gal
